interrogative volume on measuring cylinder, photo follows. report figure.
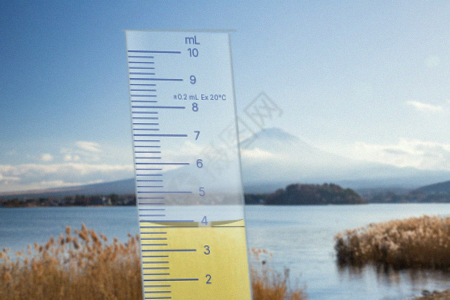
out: 3.8 mL
